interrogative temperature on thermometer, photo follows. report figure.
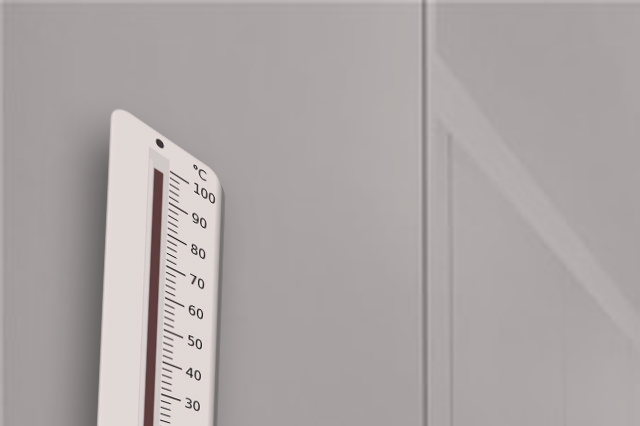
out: 98 °C
